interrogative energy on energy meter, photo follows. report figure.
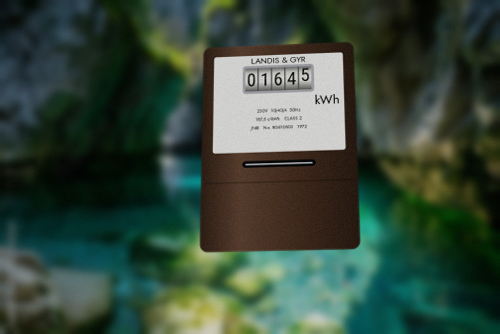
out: 1645 kWh
